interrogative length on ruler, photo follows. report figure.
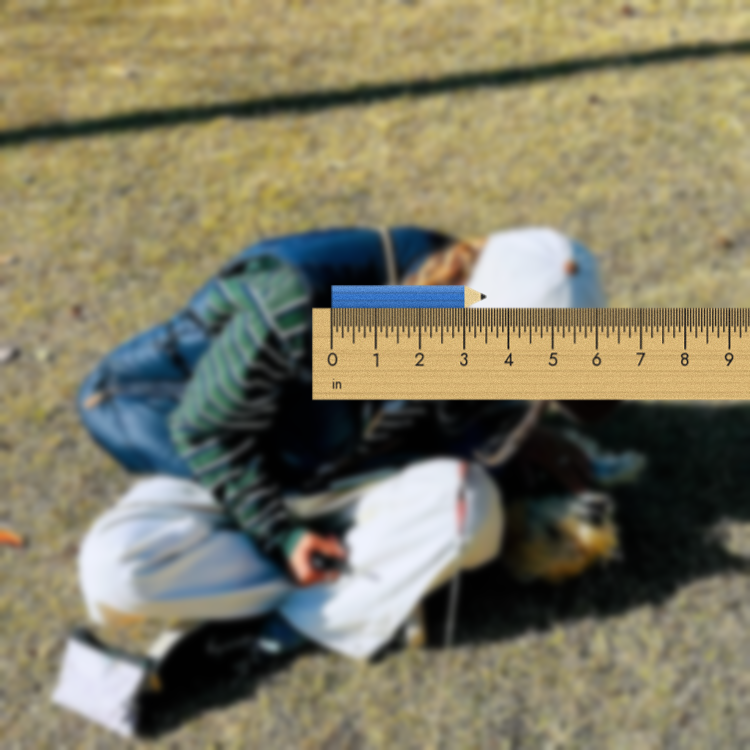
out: 3.5 in
